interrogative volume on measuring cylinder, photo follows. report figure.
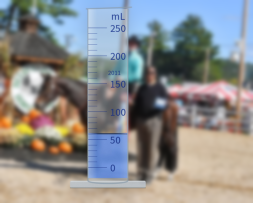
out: 60 mL
